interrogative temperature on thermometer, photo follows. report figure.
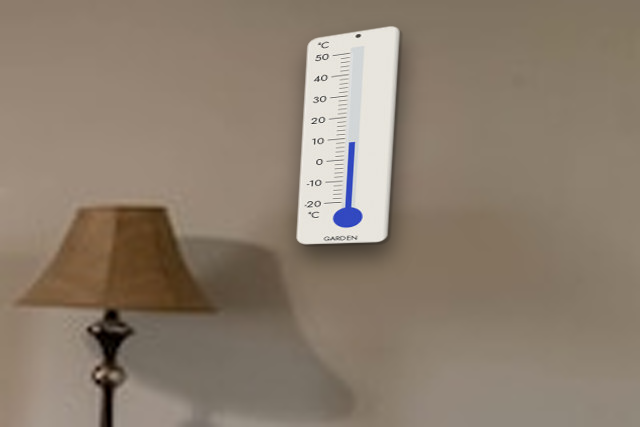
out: 8 °C
